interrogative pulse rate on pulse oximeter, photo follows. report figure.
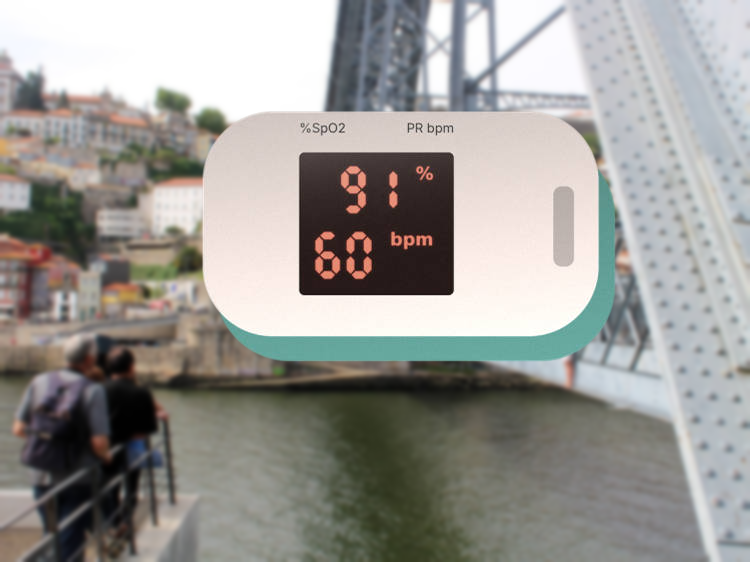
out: 60 bpm
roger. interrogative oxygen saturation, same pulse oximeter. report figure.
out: 91 %
